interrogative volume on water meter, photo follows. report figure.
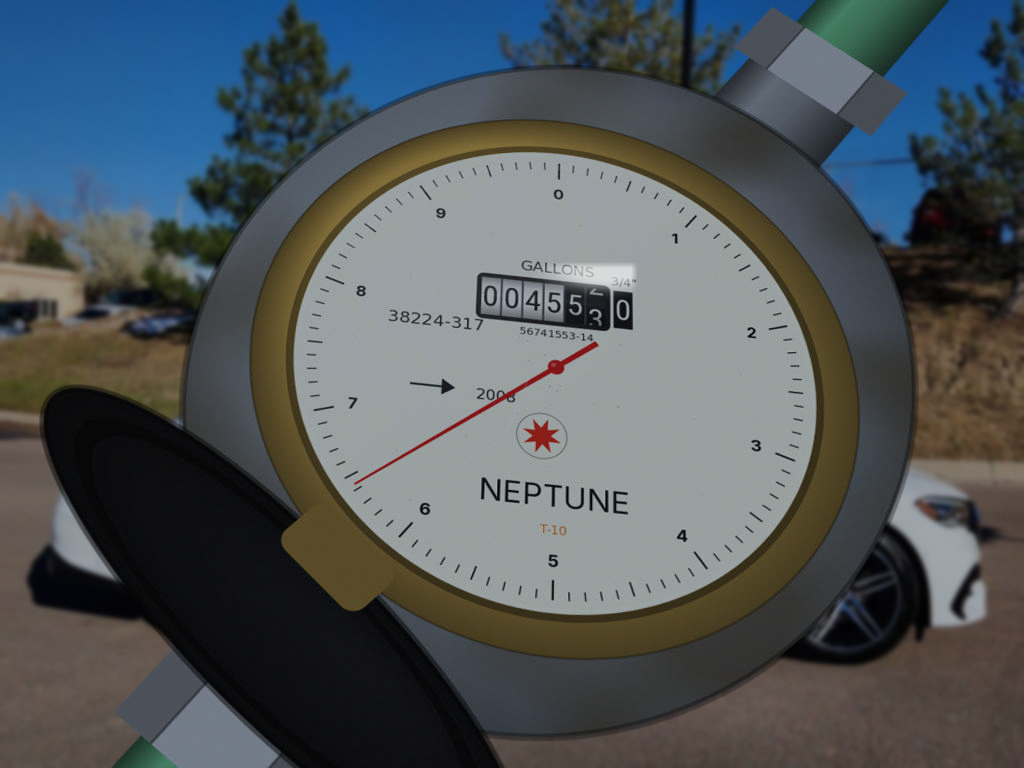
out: 45526.4 gal
